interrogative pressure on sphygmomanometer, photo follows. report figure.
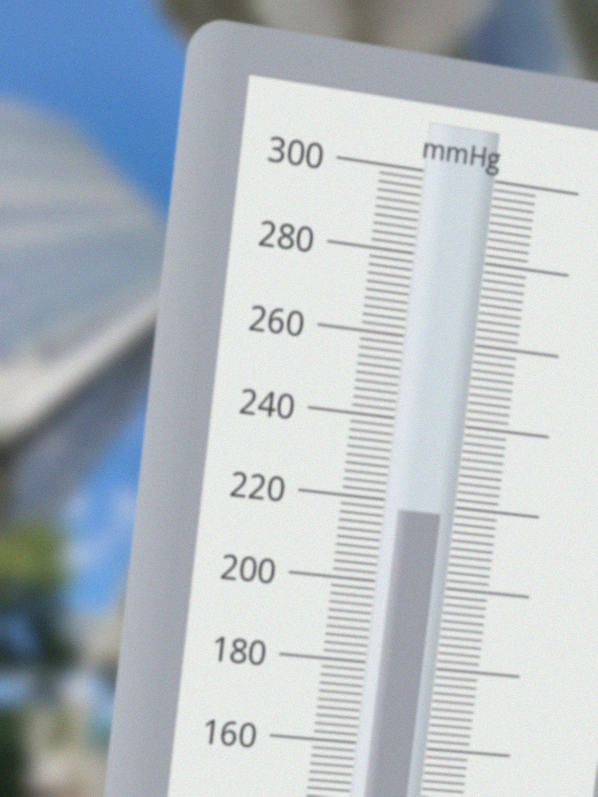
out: 218 mmHg
